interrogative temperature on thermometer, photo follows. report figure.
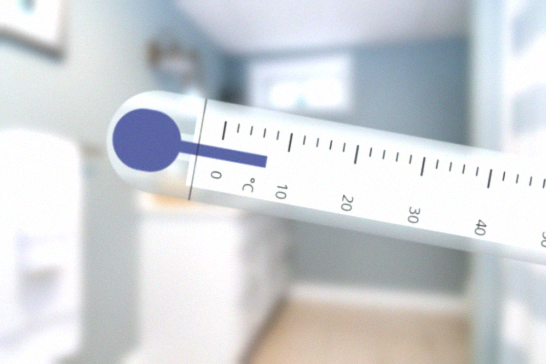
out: 7 °C
